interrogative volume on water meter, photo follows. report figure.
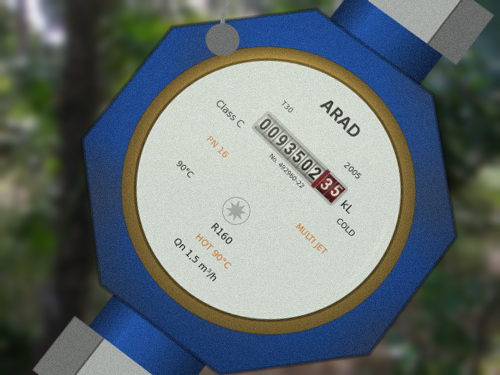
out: 93502.35 kL
